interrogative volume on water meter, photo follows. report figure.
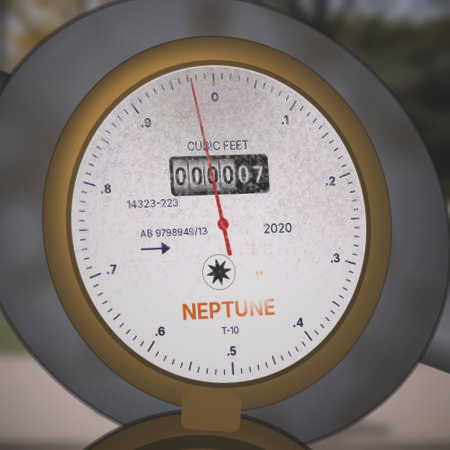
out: 6.97 ft³
